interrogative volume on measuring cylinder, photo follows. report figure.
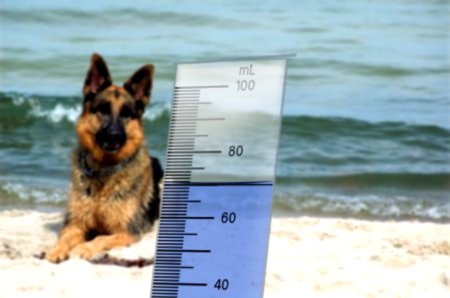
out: 70 mL
